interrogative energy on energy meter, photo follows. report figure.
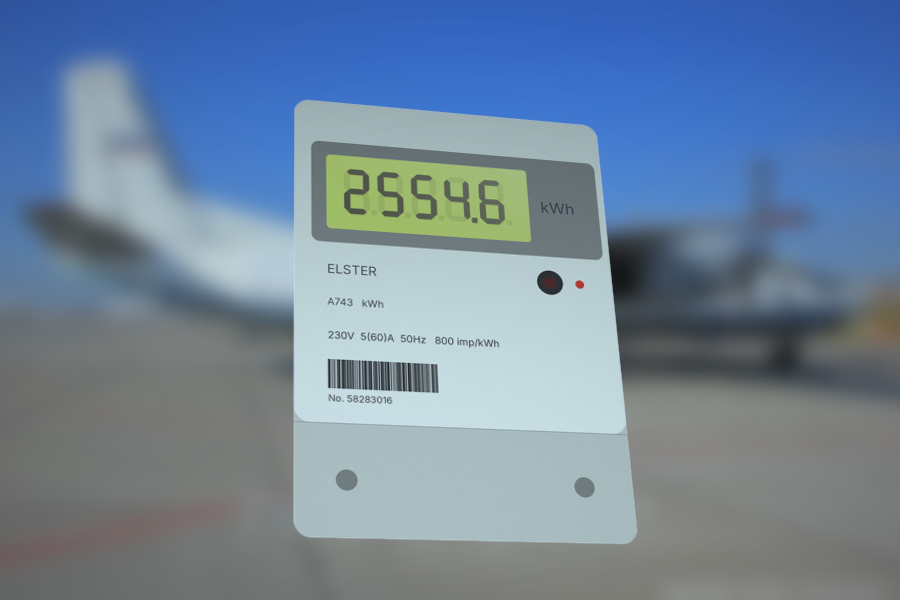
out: 2554.6 kWh
